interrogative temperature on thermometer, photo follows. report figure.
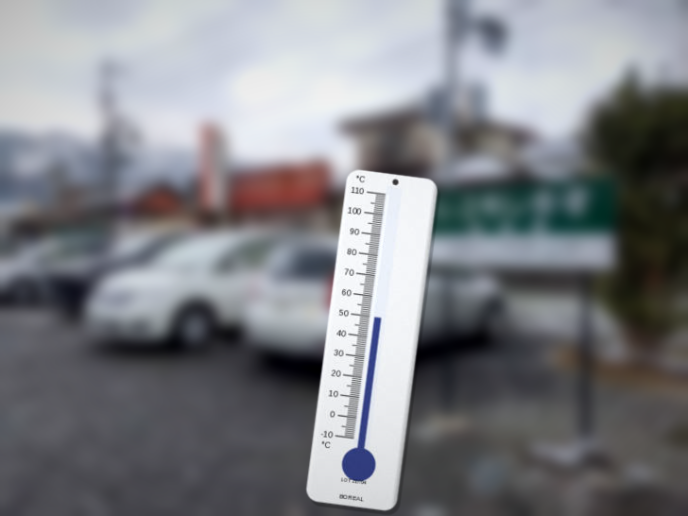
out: 50 °C
